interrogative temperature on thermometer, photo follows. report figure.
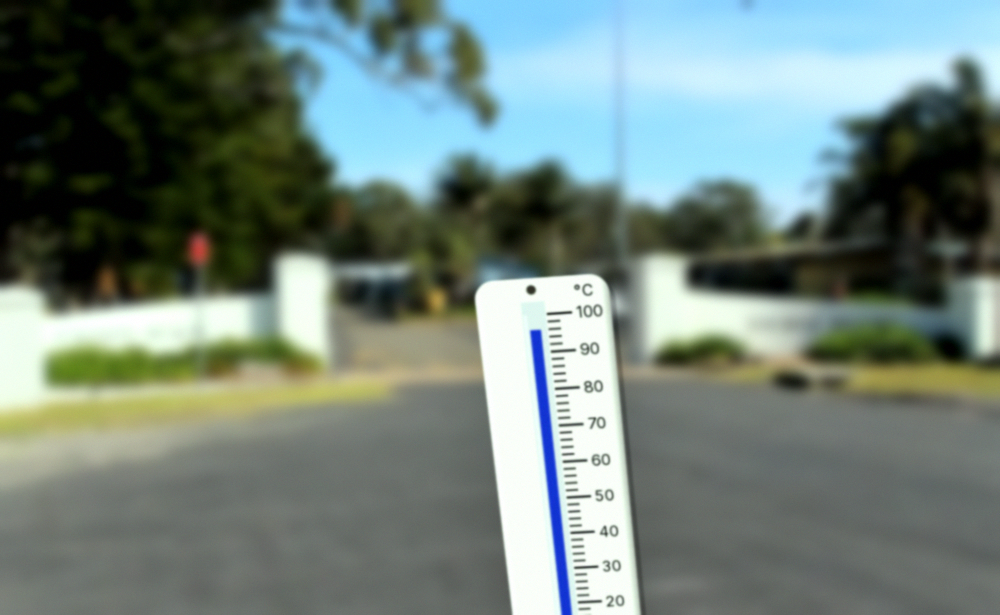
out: 96 °C
